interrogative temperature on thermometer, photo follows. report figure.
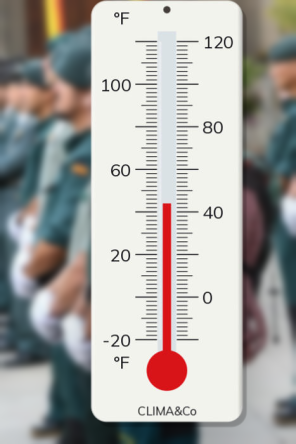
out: 44 °F
